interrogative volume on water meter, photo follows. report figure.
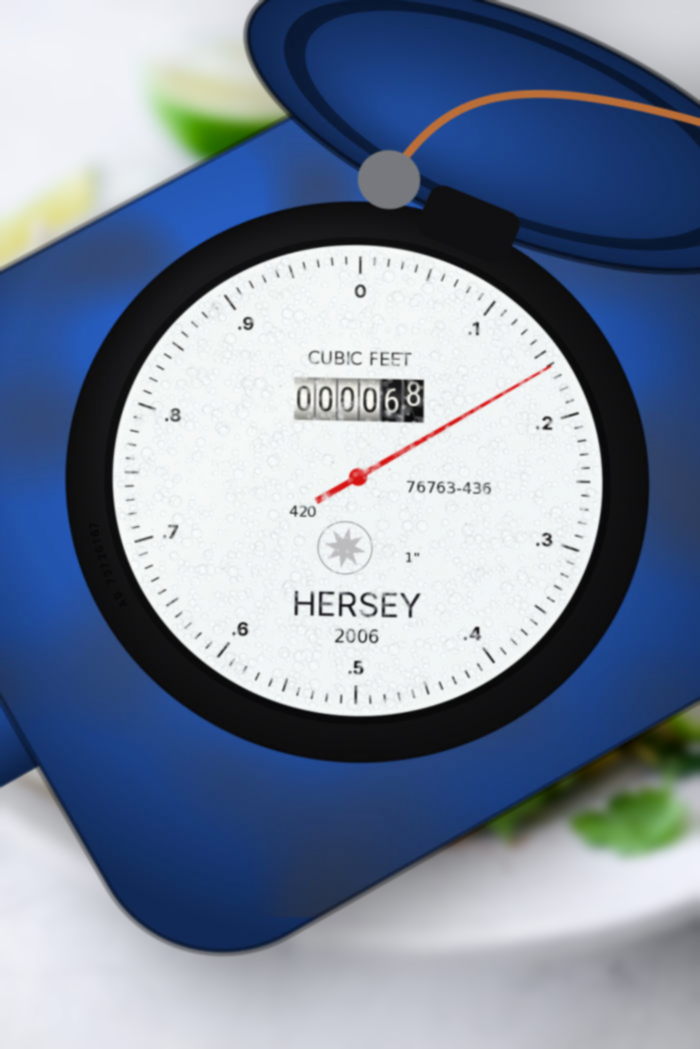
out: 68.16 ft³
